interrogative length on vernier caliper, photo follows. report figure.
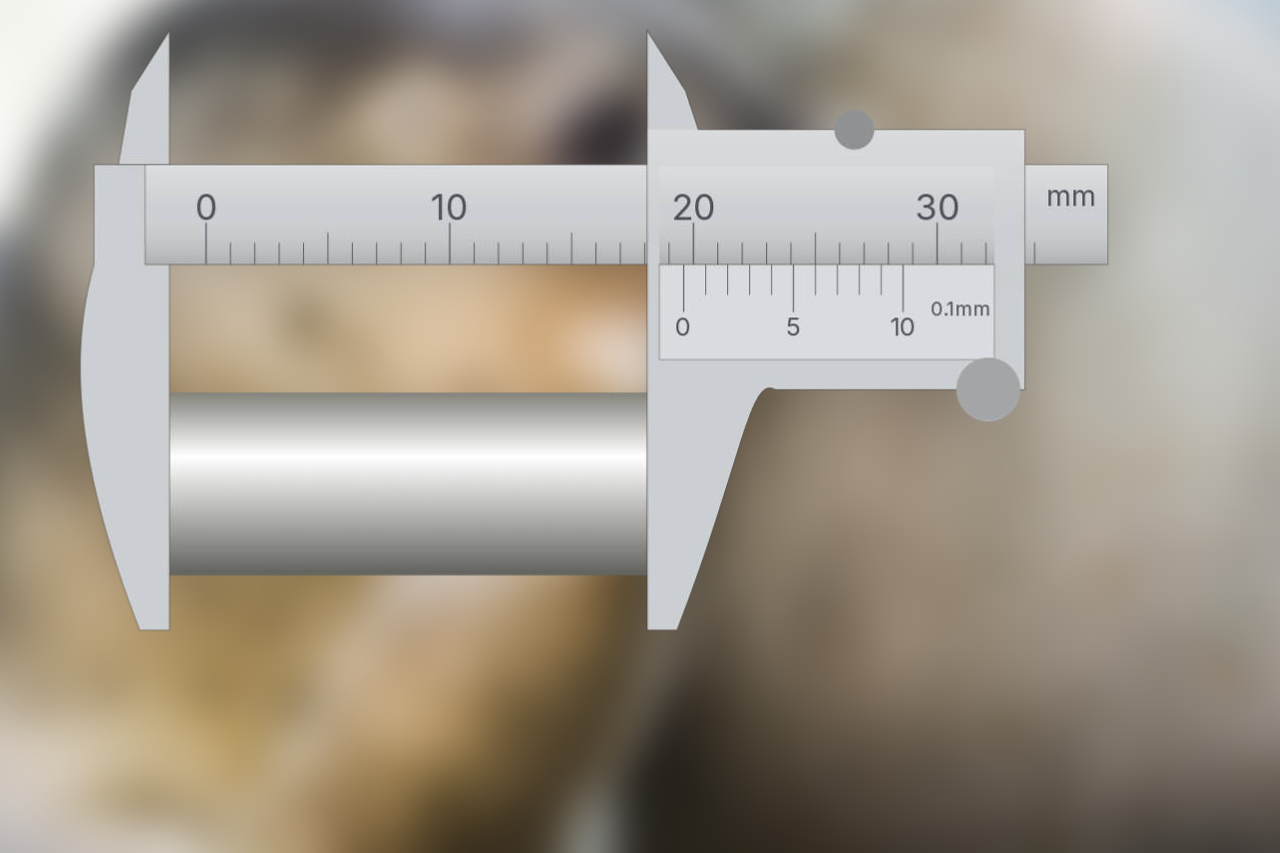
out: 19.6 mm
